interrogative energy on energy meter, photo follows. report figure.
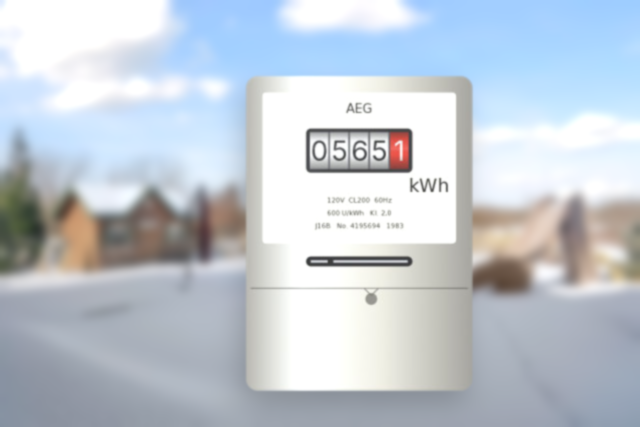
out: 565.1 kWh
